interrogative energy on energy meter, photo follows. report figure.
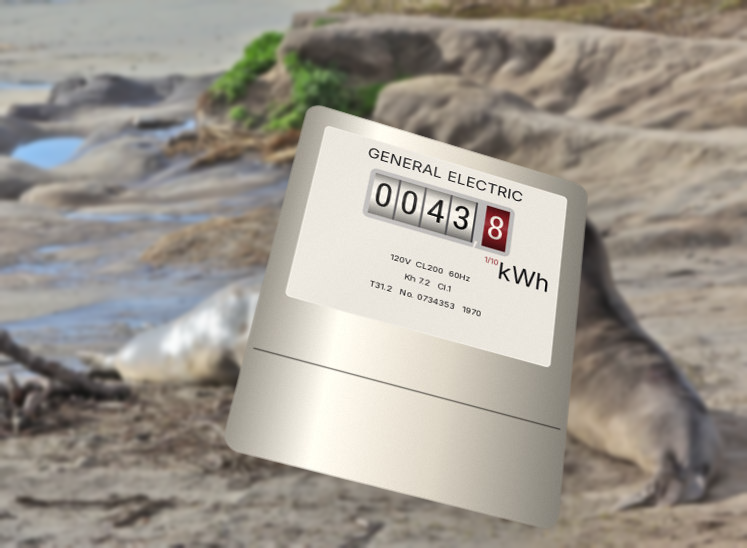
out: 43.8 kWh
